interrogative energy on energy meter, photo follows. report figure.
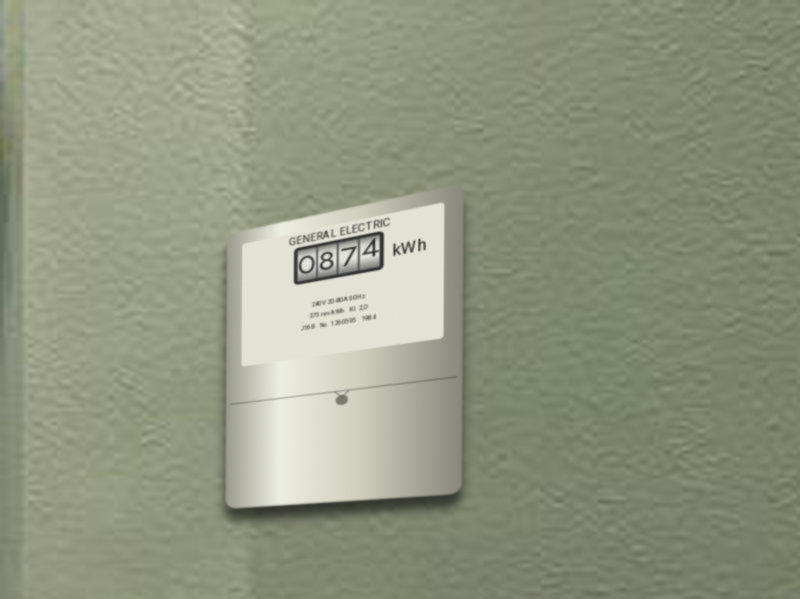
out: 874 kWh
